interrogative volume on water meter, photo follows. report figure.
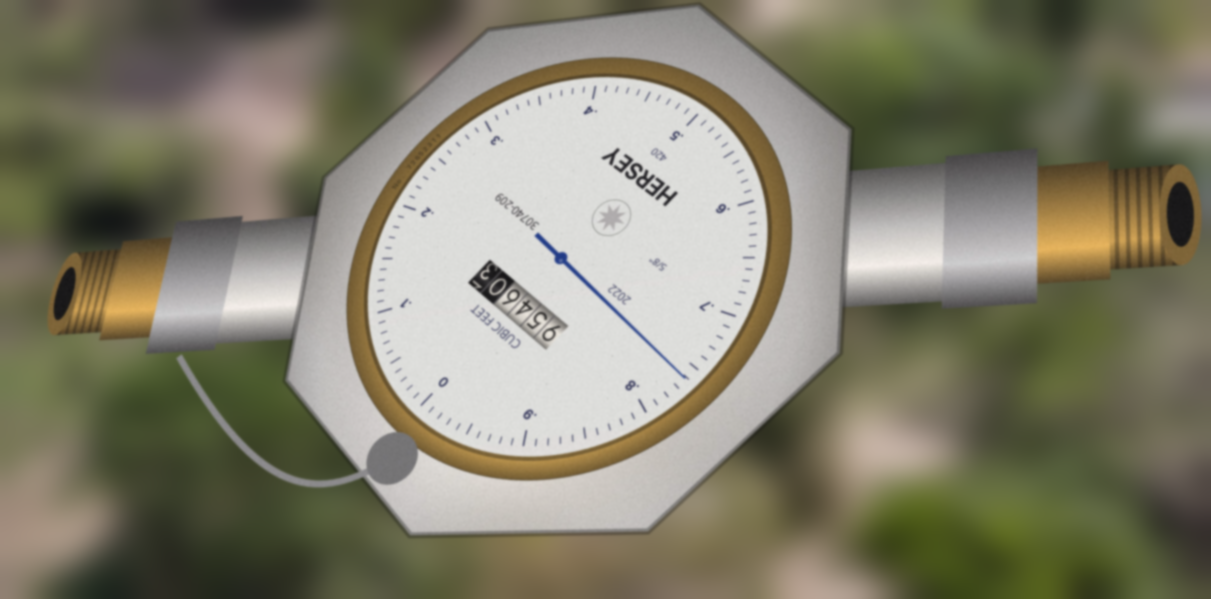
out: 954602.76 ft³
